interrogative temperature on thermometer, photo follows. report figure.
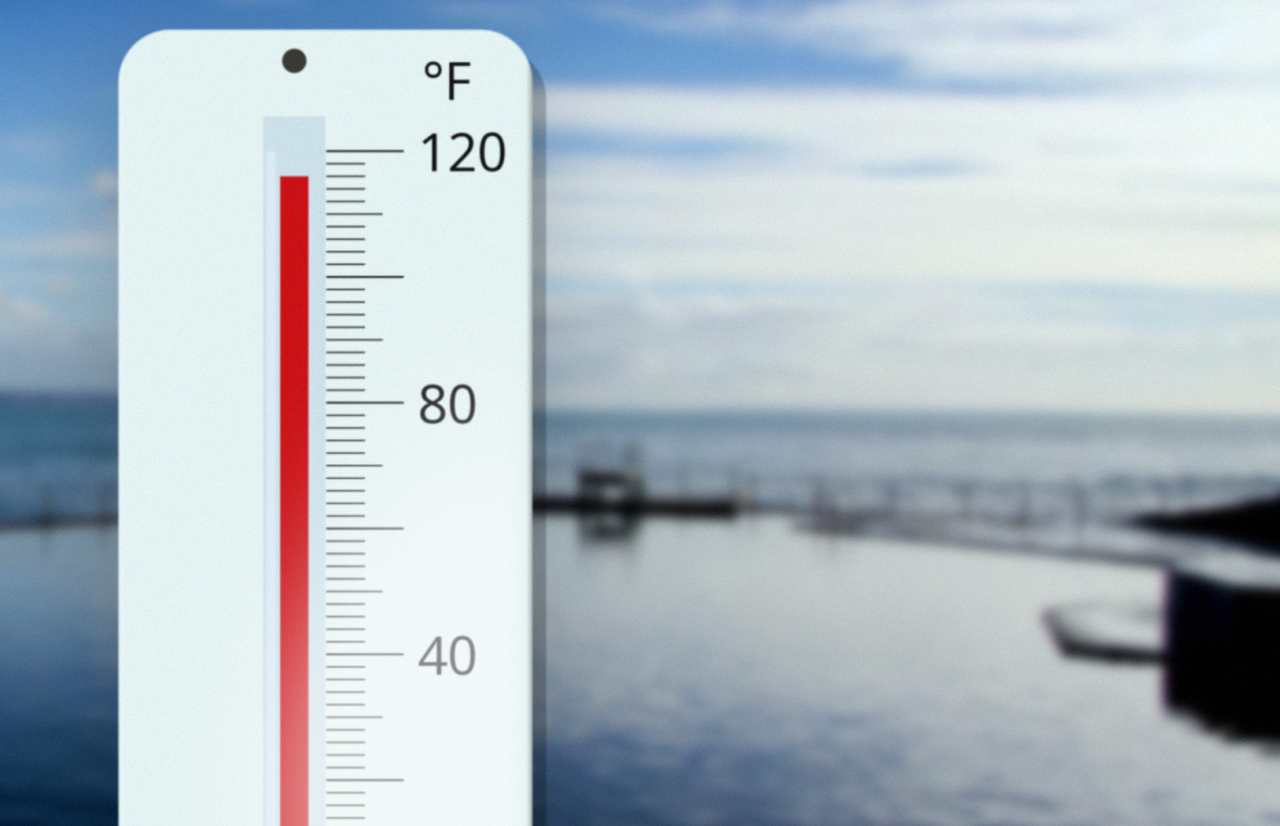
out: 116 °F
